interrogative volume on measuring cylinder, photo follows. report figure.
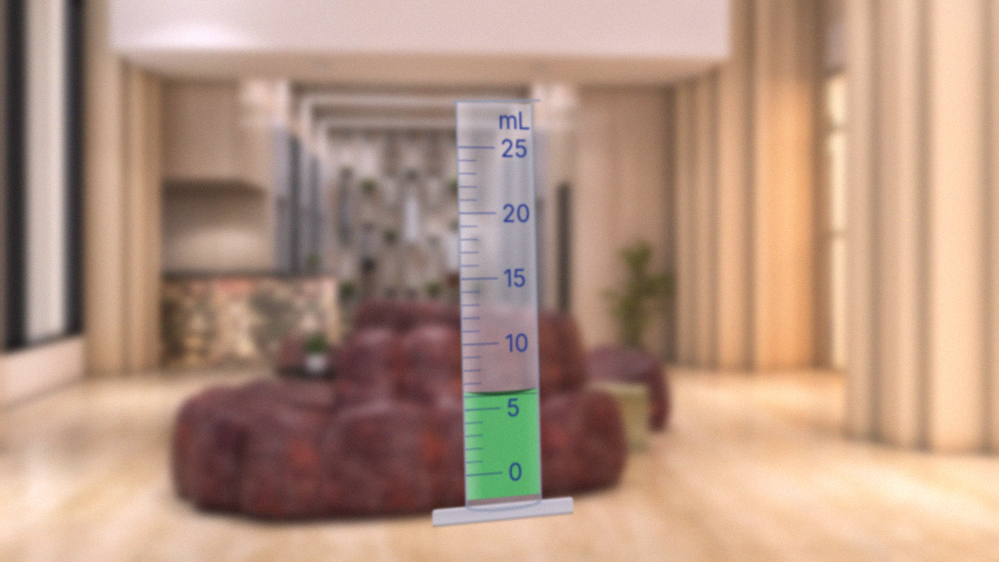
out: 6 mL
